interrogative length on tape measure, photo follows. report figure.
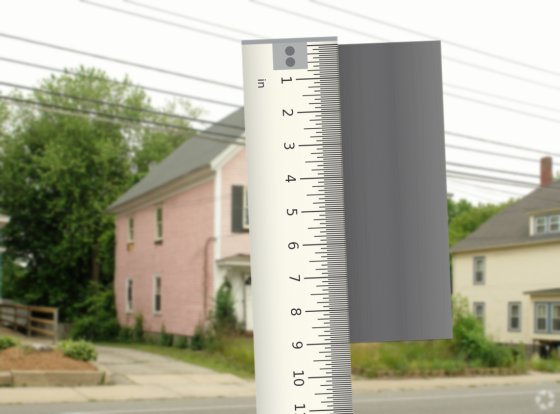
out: 9 in
